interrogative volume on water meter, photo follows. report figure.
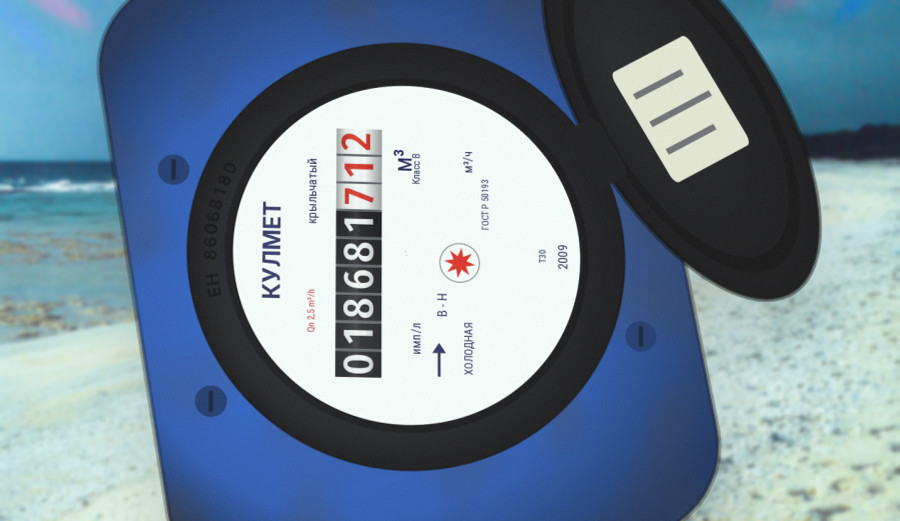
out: 18681.712 m³
